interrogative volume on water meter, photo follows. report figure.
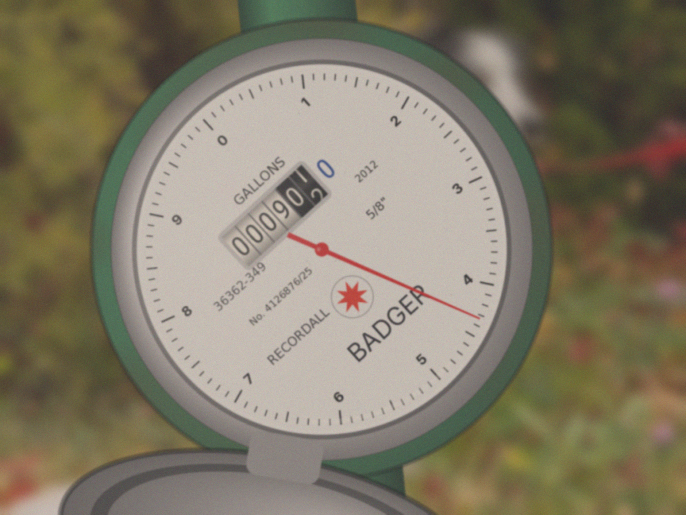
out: 9014.3 gal
